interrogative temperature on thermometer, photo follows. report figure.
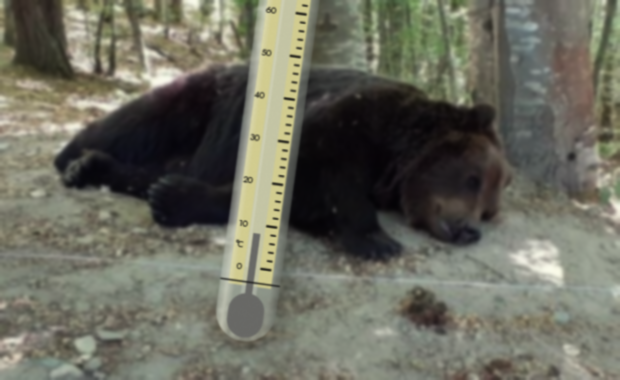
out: 8 °C
